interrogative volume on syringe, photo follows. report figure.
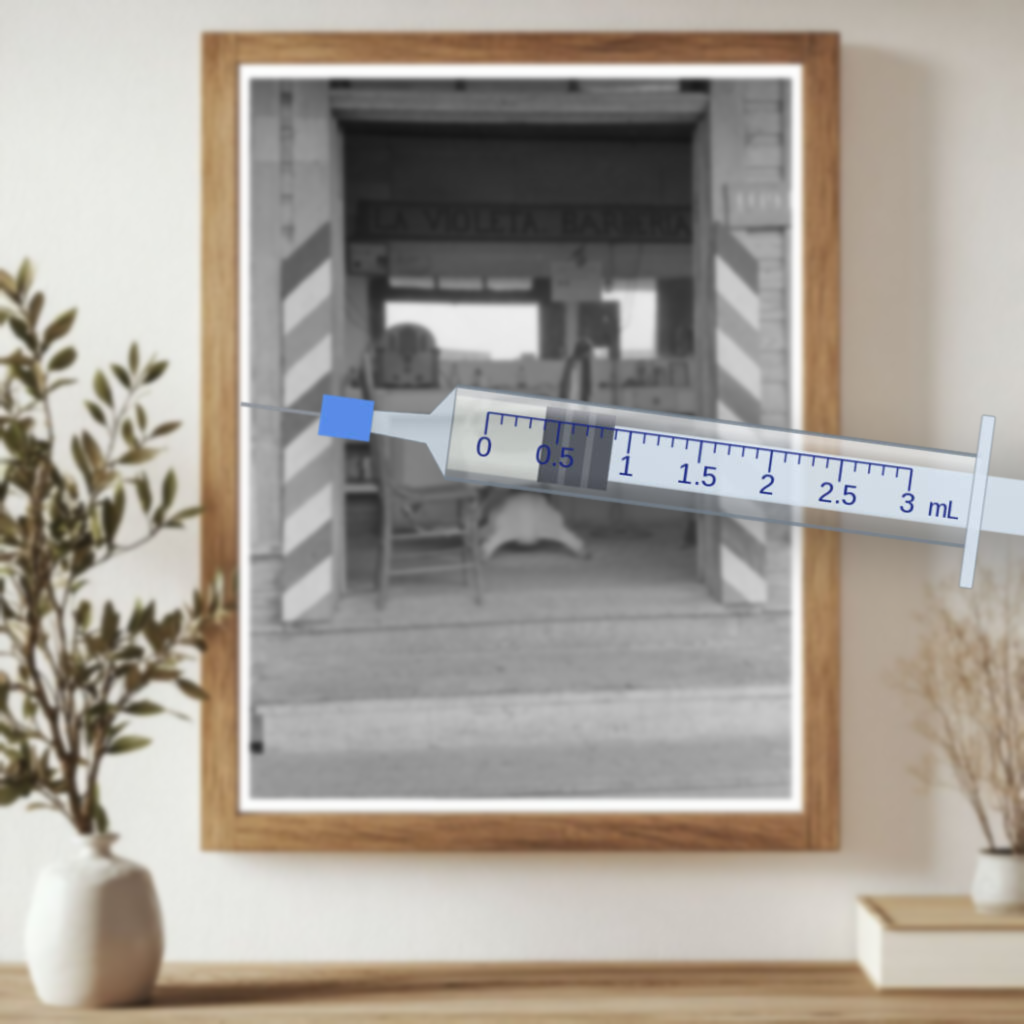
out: 0.4 mL
